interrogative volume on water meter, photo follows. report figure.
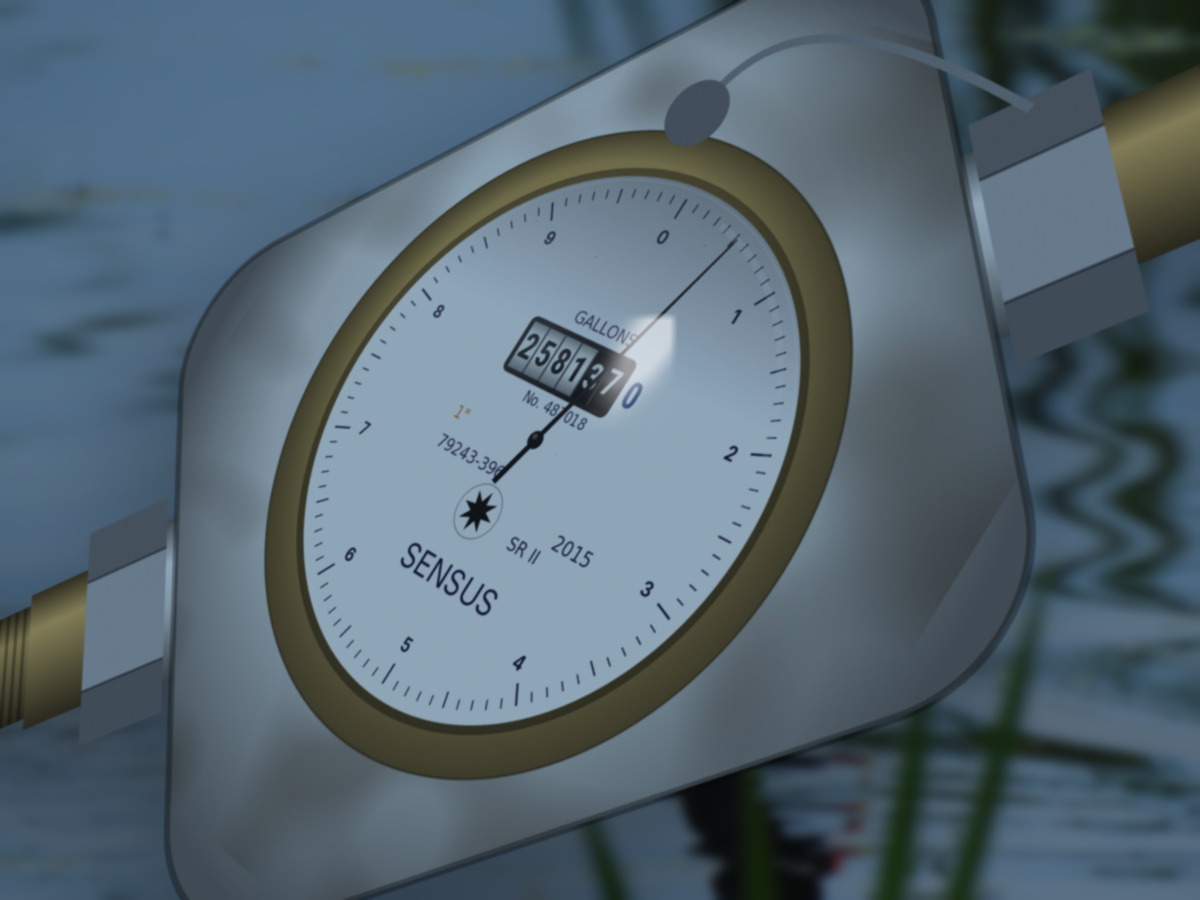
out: 2581370.5 gal
